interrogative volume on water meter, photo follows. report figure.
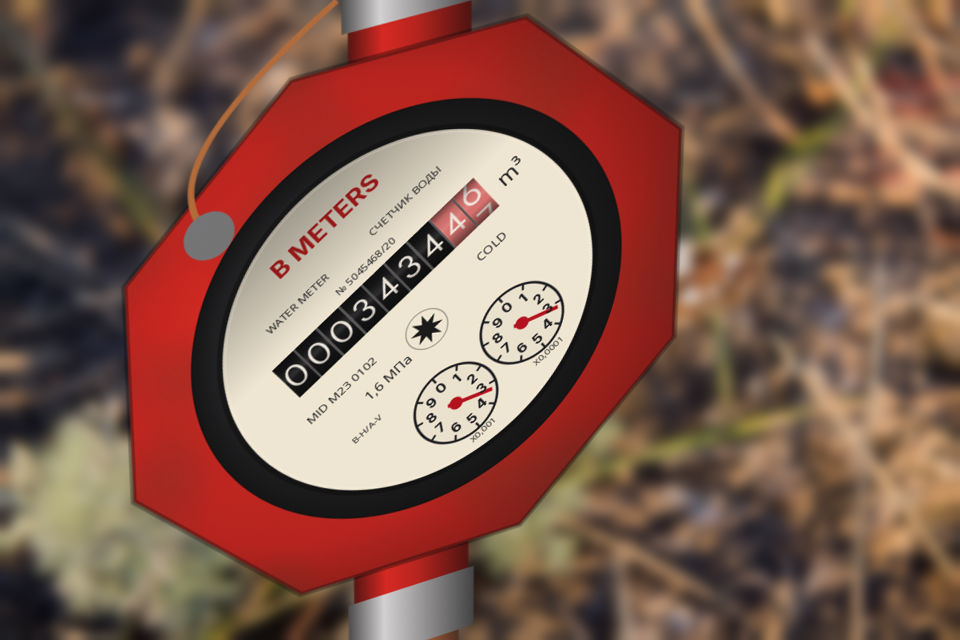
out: 3434.4633 m³
